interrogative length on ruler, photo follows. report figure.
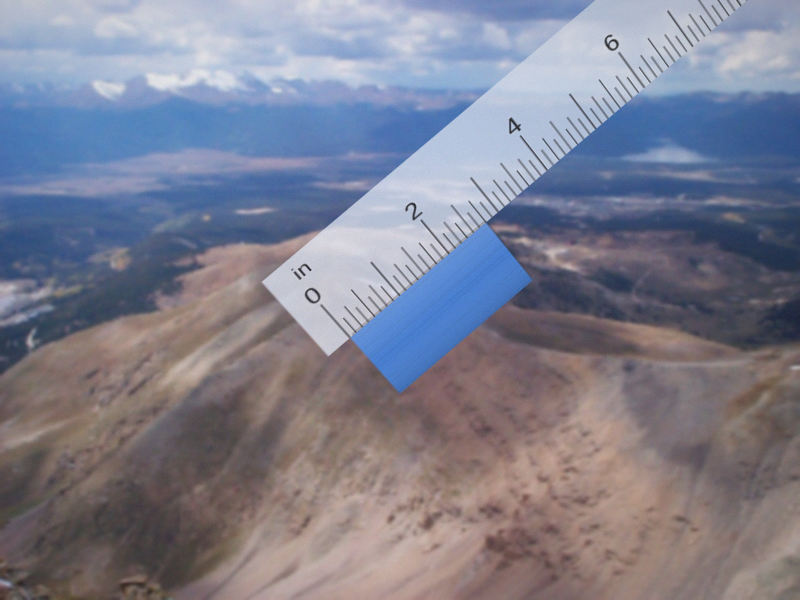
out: 2.75 in
